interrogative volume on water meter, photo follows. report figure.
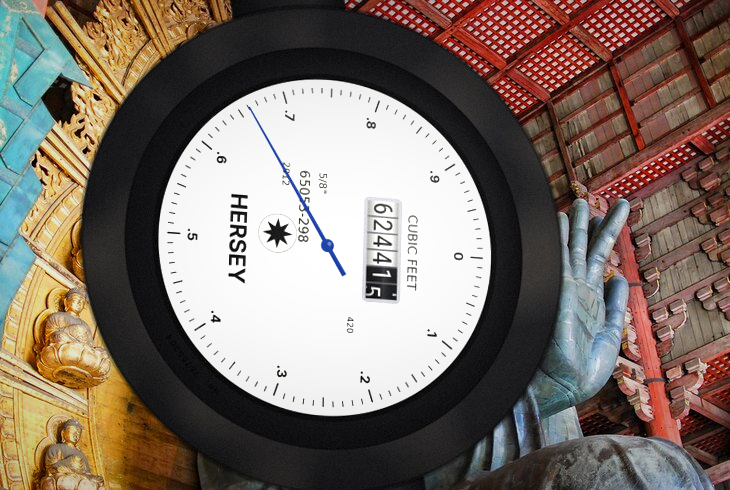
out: 624414.66 ft³
